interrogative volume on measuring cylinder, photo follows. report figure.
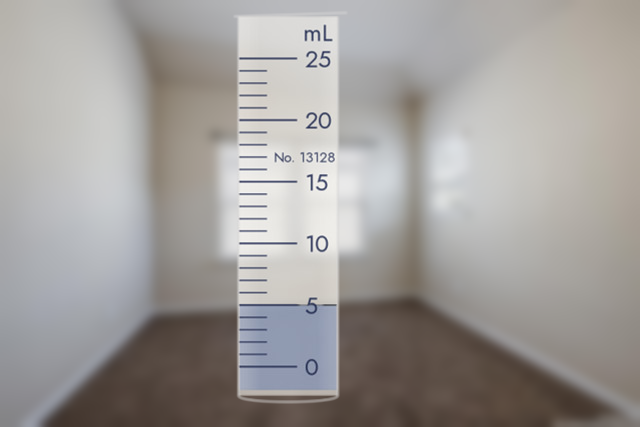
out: 5 mL
